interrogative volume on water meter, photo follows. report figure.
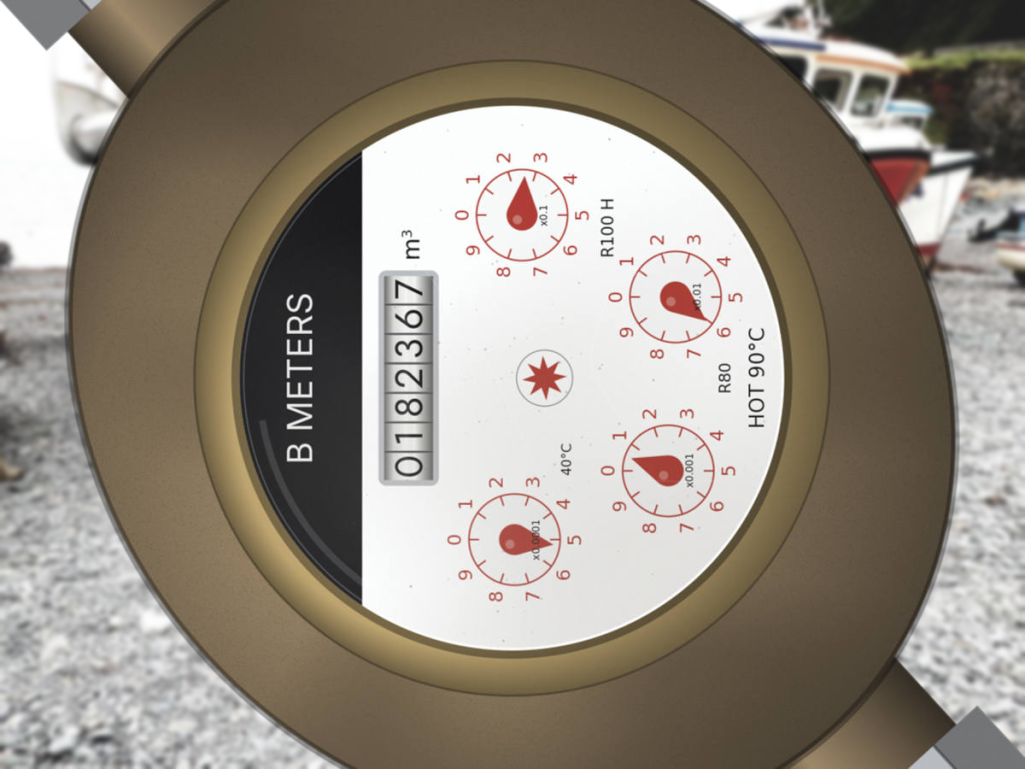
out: 182367.2605 m³
